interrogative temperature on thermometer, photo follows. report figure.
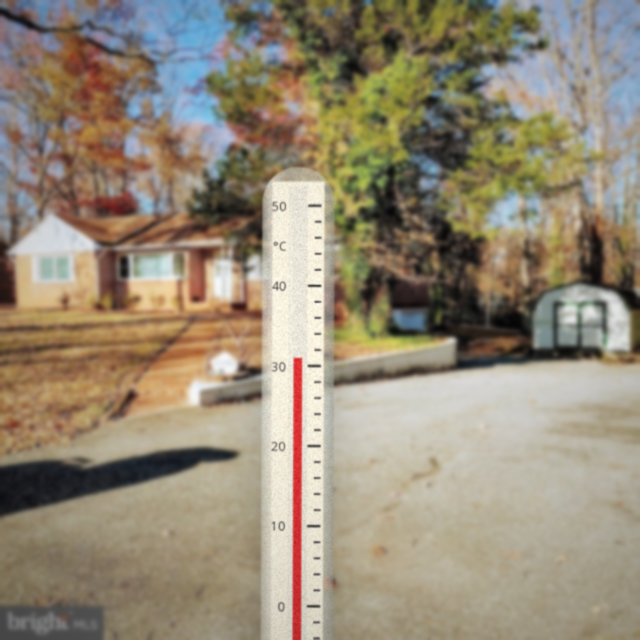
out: 31 °C
